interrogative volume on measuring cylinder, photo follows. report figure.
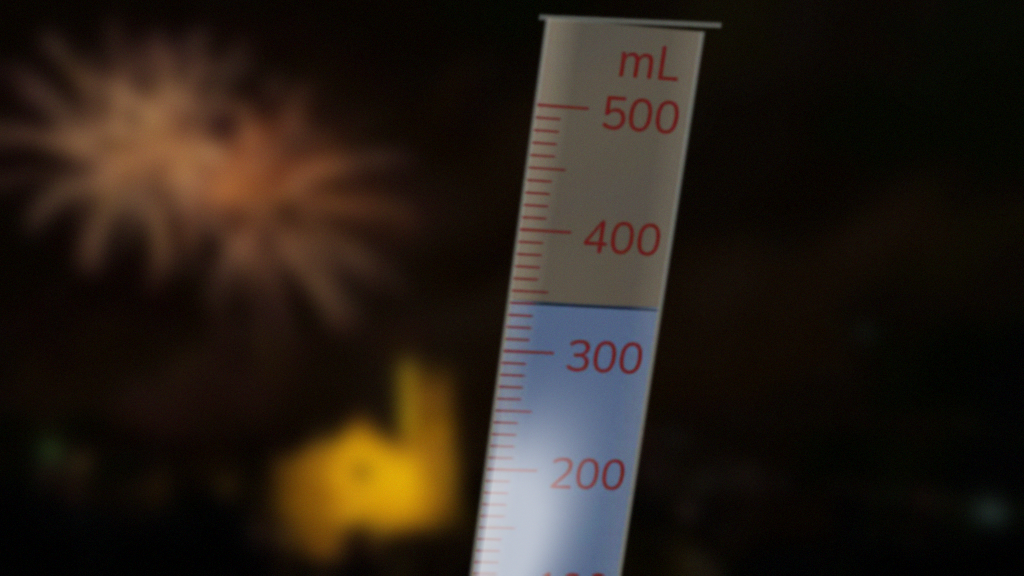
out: 340 mL
